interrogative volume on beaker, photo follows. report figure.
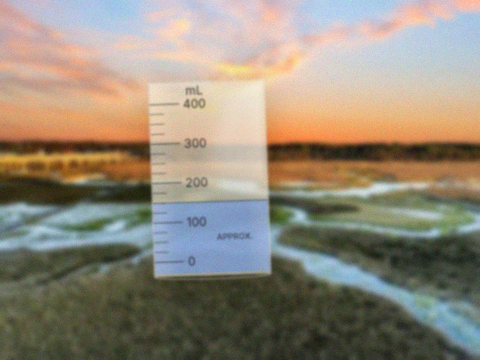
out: 150 mL
